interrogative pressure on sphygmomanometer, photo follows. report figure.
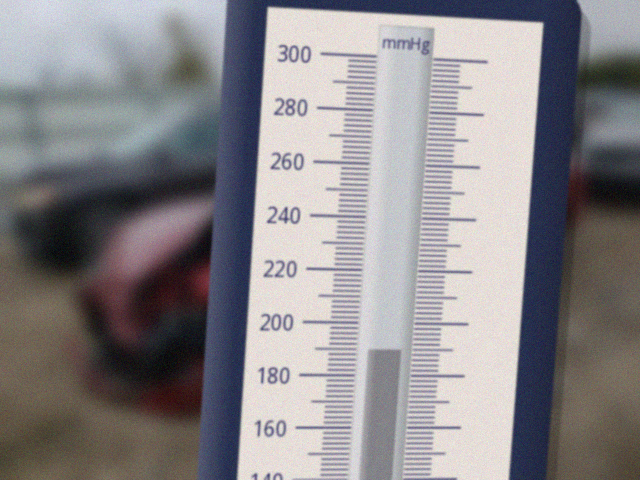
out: 190 mmHg
